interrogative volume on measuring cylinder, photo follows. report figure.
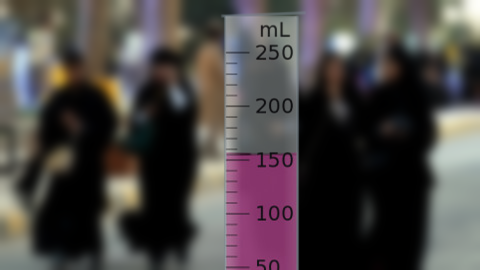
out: 155 mL
